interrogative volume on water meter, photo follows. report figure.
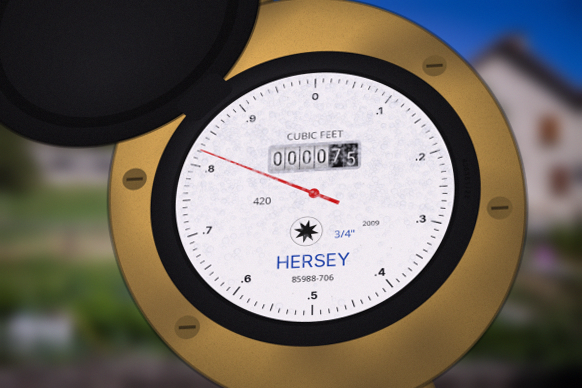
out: 74.82 ft³
